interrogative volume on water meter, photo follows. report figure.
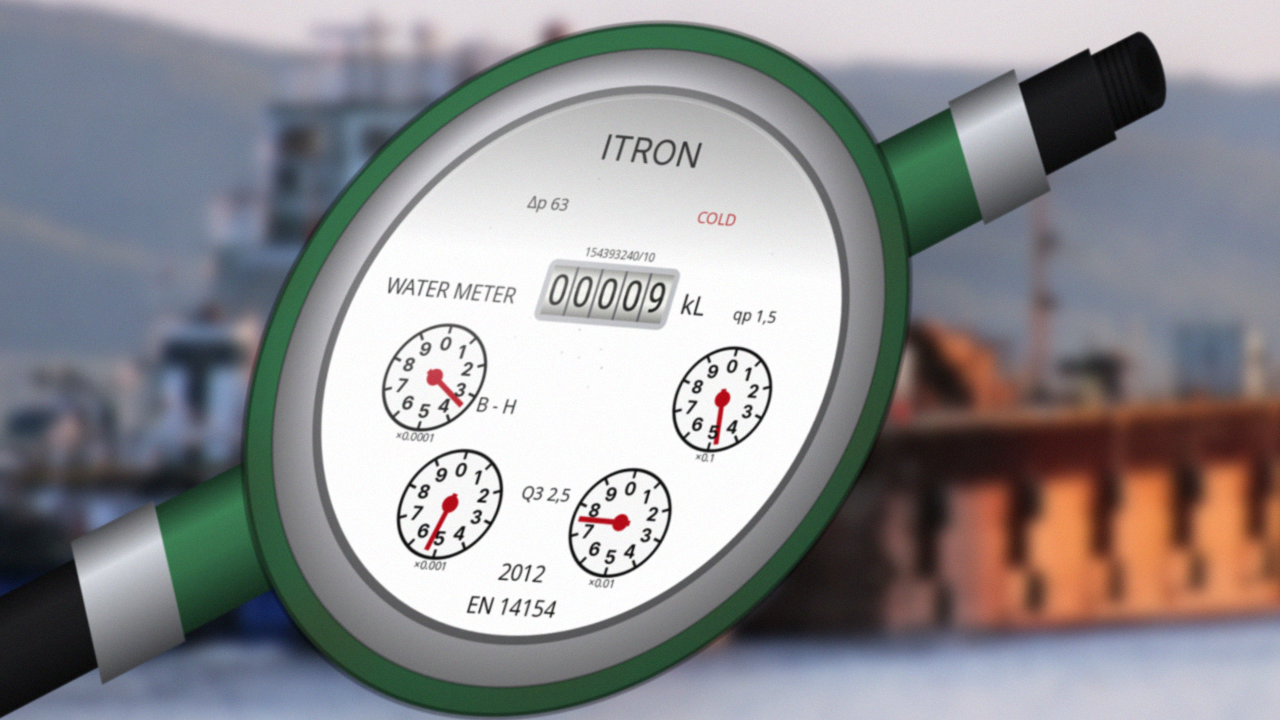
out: 9.4753 kL
